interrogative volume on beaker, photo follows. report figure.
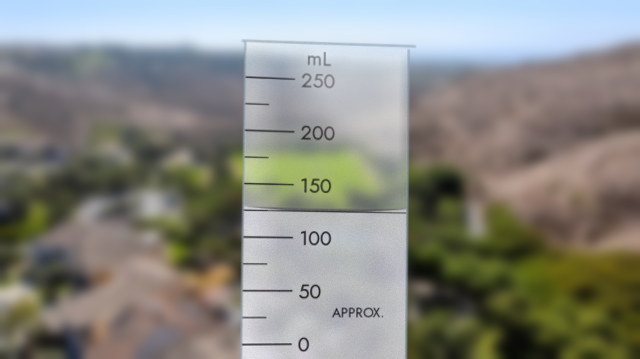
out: 125 mL
